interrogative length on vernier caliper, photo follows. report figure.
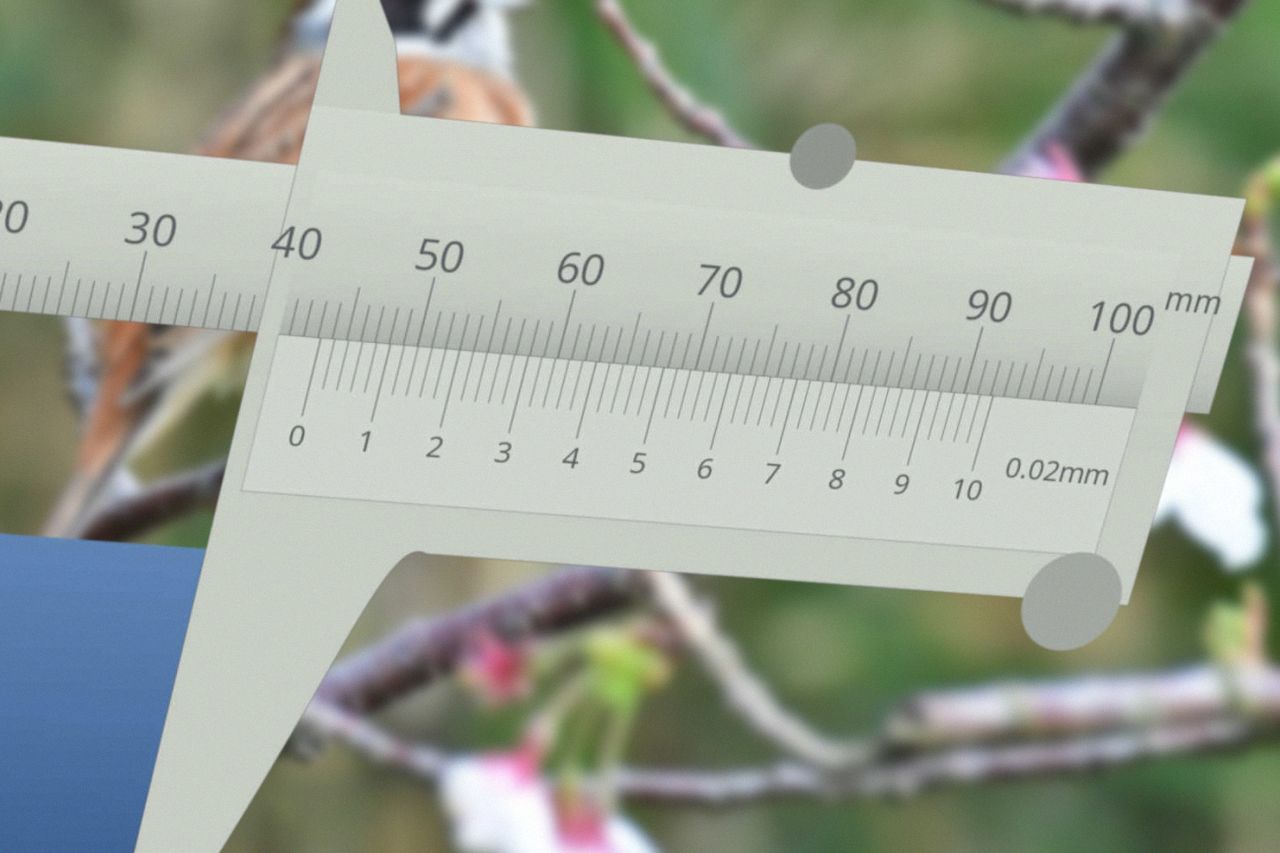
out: 43.2 mm
